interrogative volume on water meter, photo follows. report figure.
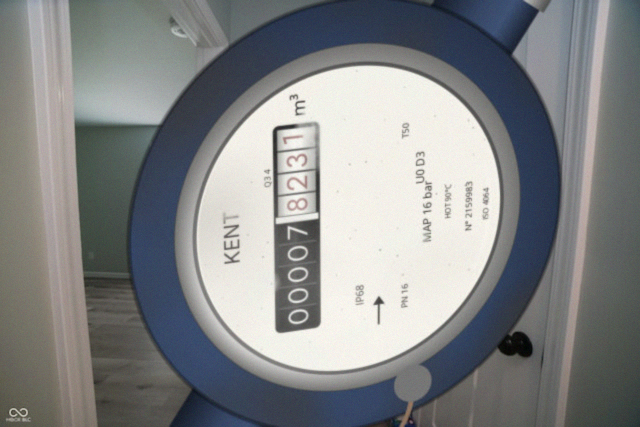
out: 7.8231 m³
